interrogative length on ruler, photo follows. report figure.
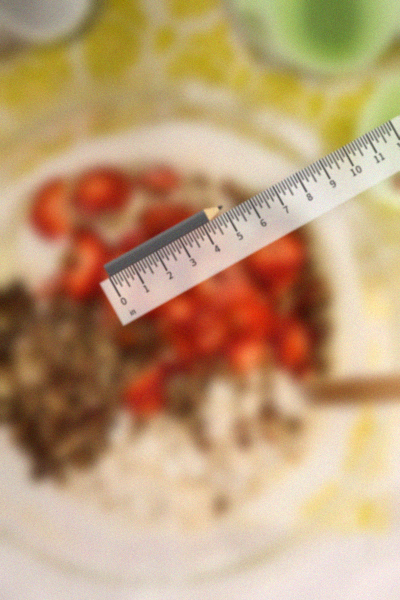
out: 5 in
